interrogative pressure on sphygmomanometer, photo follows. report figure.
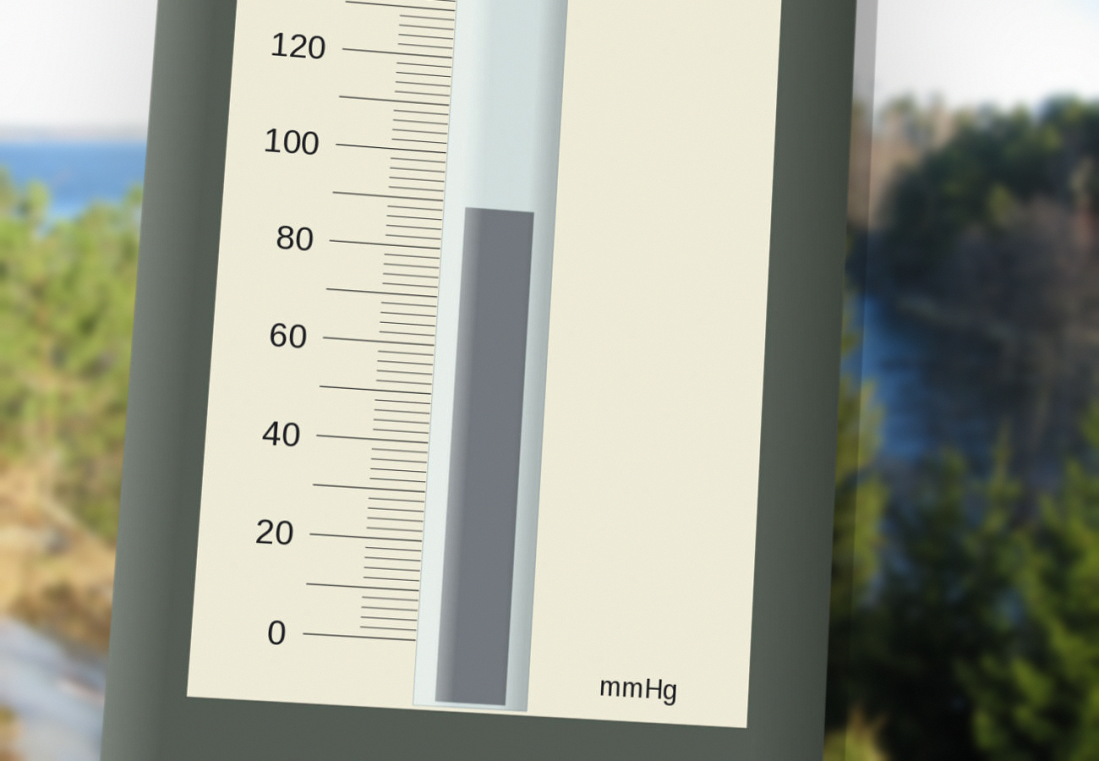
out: 89 mmHg
